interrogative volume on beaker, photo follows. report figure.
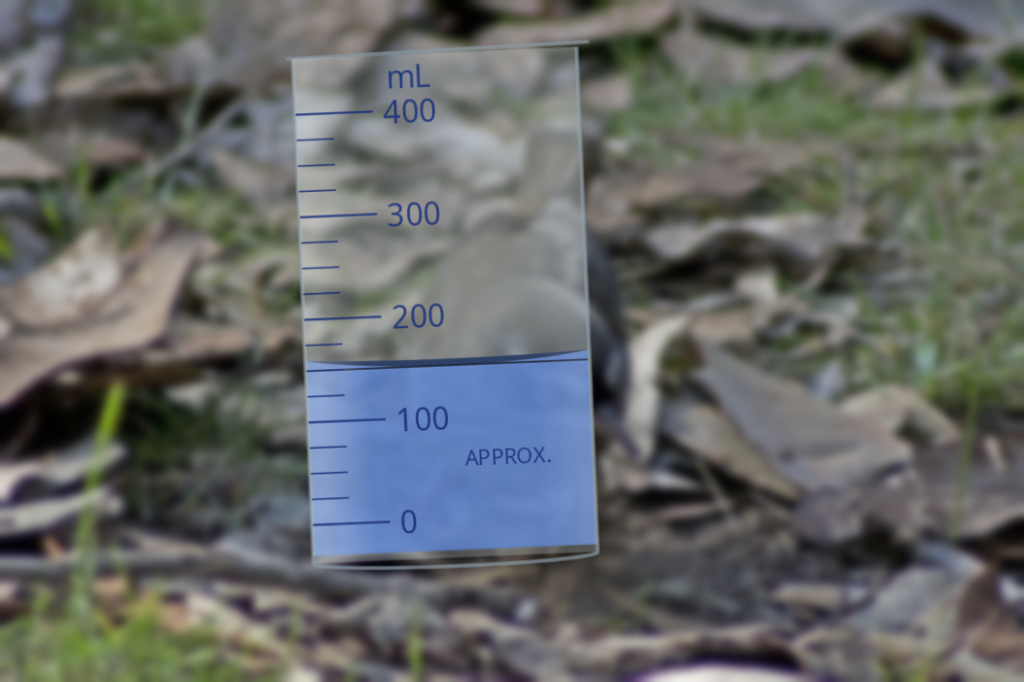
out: 150 mL
